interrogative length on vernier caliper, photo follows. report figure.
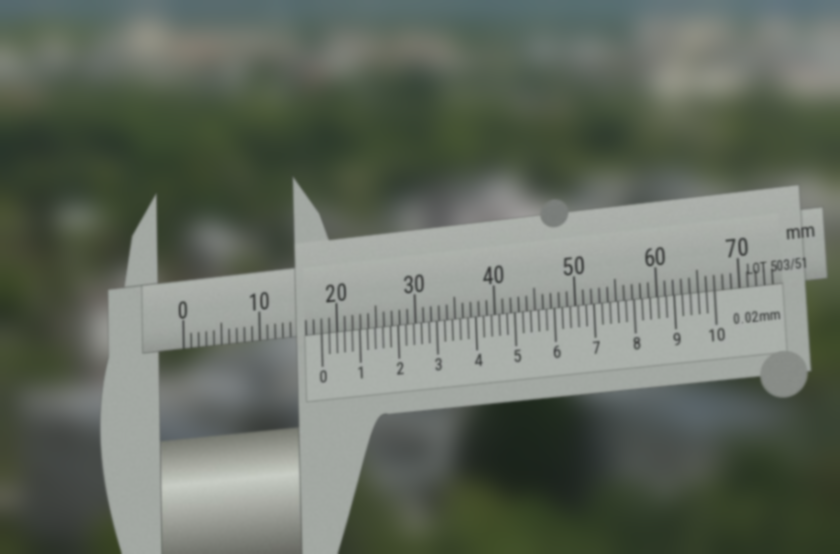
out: 18.0 mm
